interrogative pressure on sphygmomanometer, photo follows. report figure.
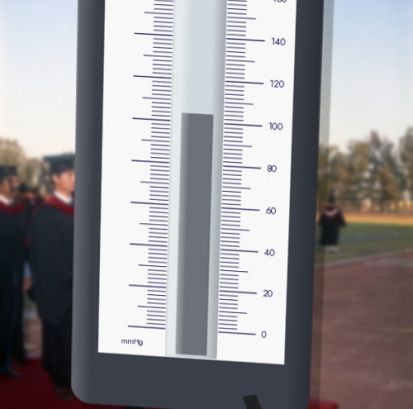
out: 104 mmHg
